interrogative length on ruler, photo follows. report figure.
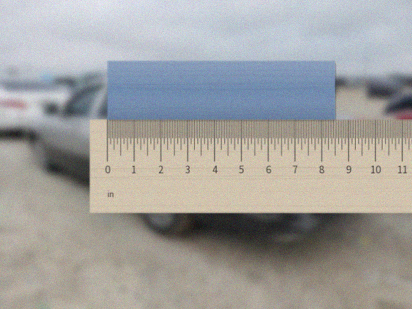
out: 8.5 in
